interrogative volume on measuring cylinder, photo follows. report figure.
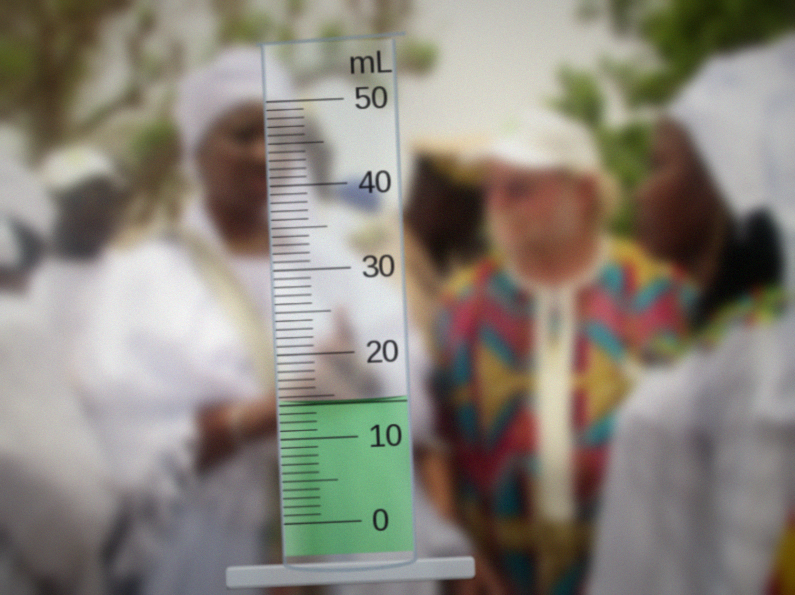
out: 14 mL
